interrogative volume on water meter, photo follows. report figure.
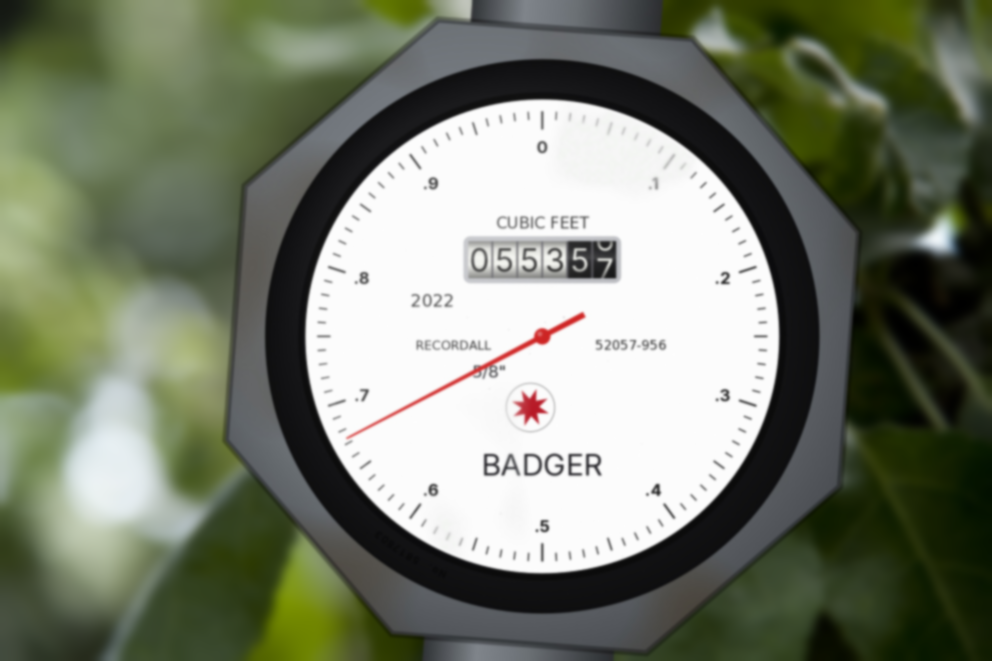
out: 55356.67 ft³
